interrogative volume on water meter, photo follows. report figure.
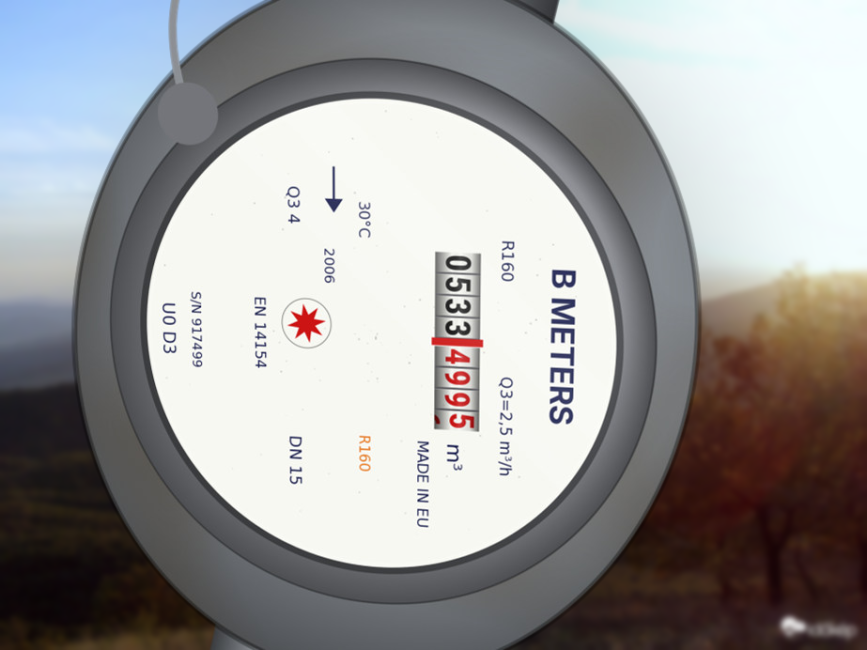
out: 533.4995 m³
